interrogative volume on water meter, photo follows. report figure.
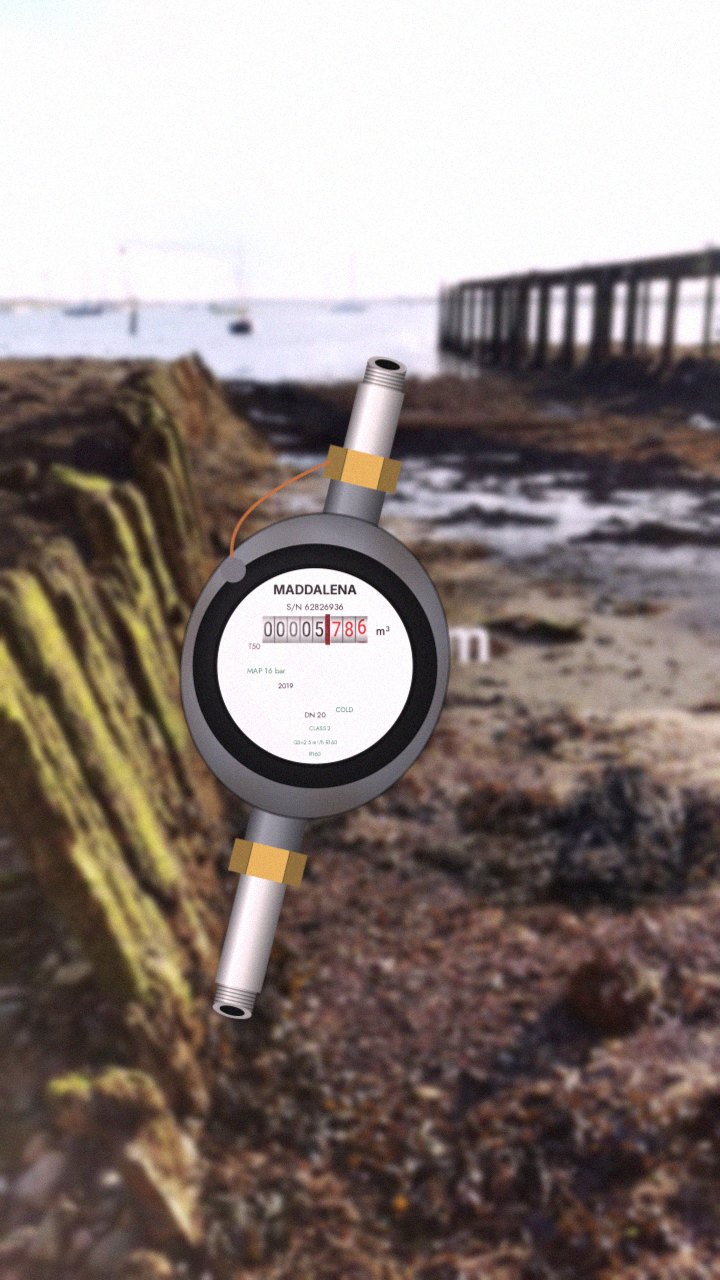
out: 5.786 m³
